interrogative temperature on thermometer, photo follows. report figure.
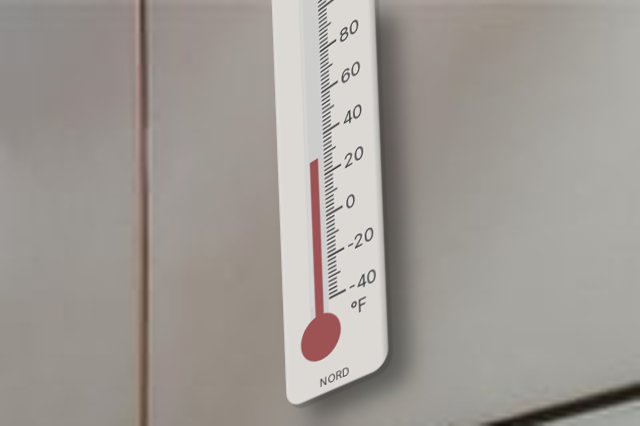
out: 30 °F
